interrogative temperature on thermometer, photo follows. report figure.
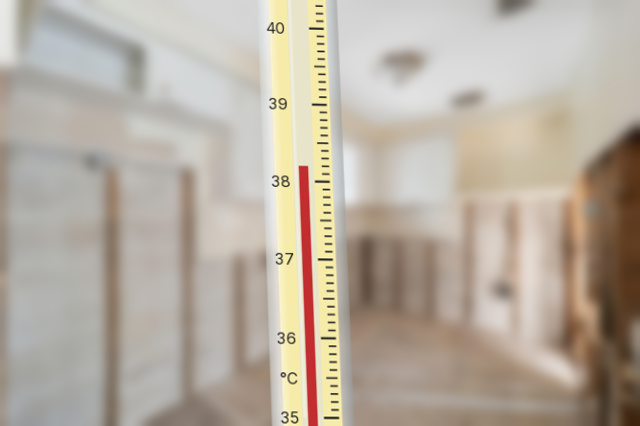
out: 38.2 °C
